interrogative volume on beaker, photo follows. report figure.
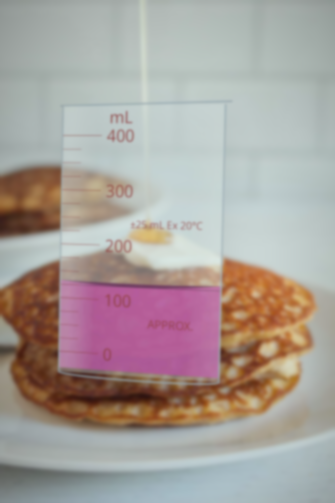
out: 125 mL
